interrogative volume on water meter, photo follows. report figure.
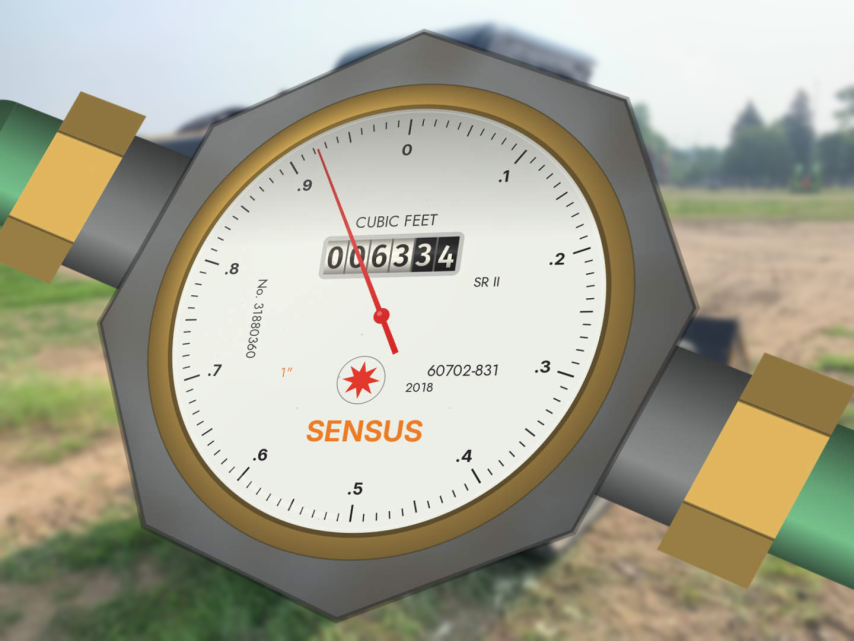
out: 6333.92 ft³
